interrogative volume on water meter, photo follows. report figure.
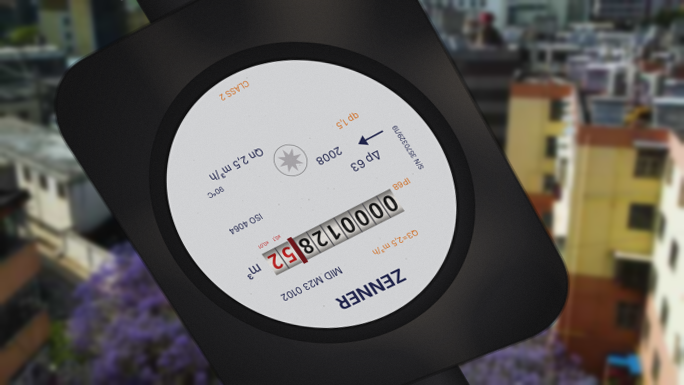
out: 128.52 m³
